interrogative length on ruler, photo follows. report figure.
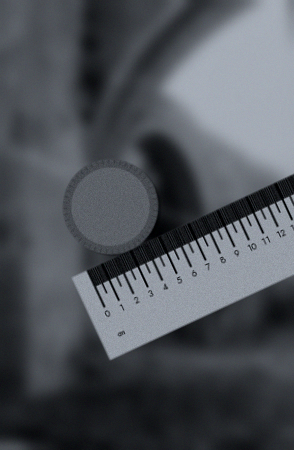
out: 6 cm
